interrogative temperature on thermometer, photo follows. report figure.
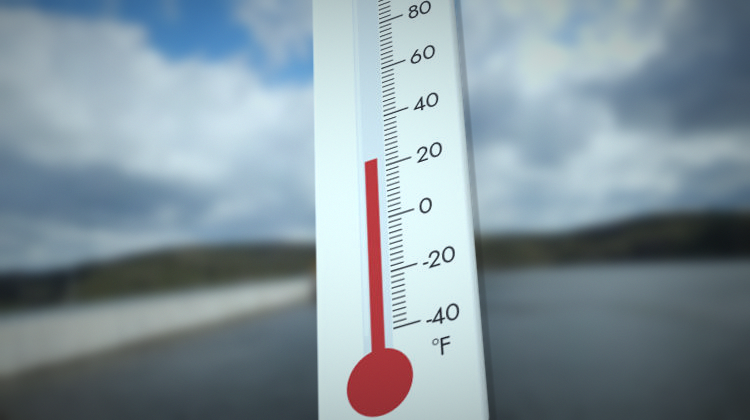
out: 24 °F
